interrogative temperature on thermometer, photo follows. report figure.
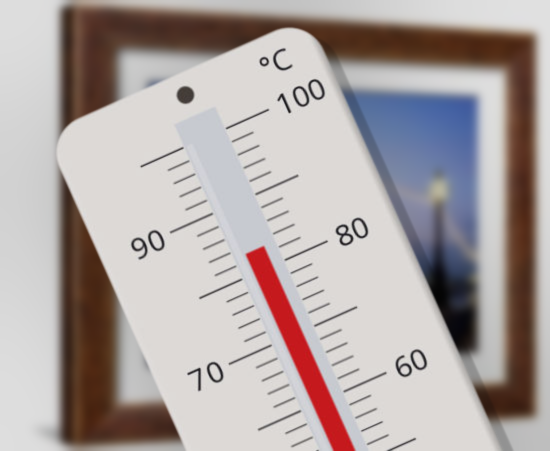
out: 83 °C
